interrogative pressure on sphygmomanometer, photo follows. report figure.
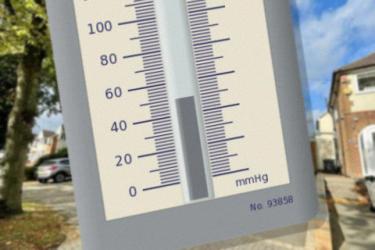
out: 50 mmHg
